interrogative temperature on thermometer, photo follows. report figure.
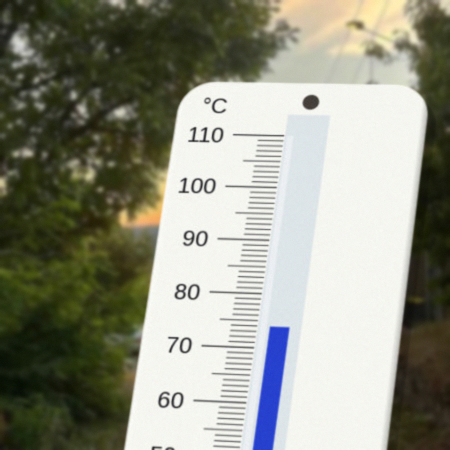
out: 74 °C
